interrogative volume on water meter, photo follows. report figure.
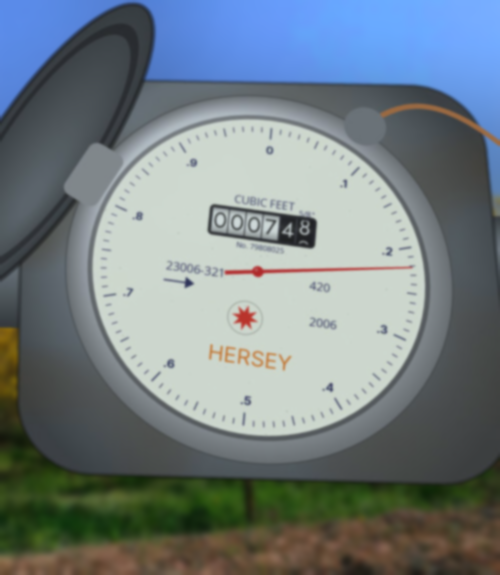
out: 748.22 ft³
